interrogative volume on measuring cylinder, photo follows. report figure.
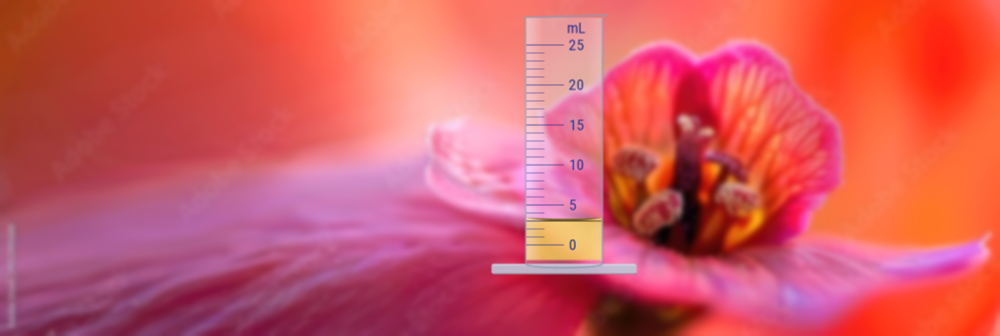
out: 3 mL
